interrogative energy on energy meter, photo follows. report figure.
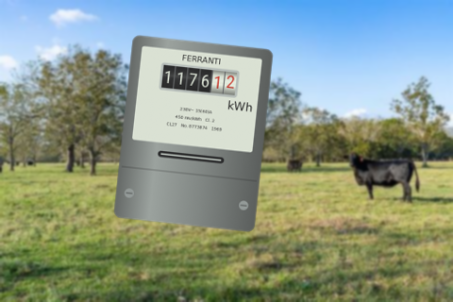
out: 1176.12 kWh
